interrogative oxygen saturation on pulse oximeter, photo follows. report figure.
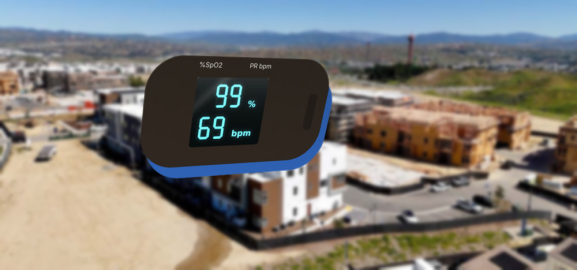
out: 99 %
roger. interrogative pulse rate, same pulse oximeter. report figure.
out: 69 bpm
